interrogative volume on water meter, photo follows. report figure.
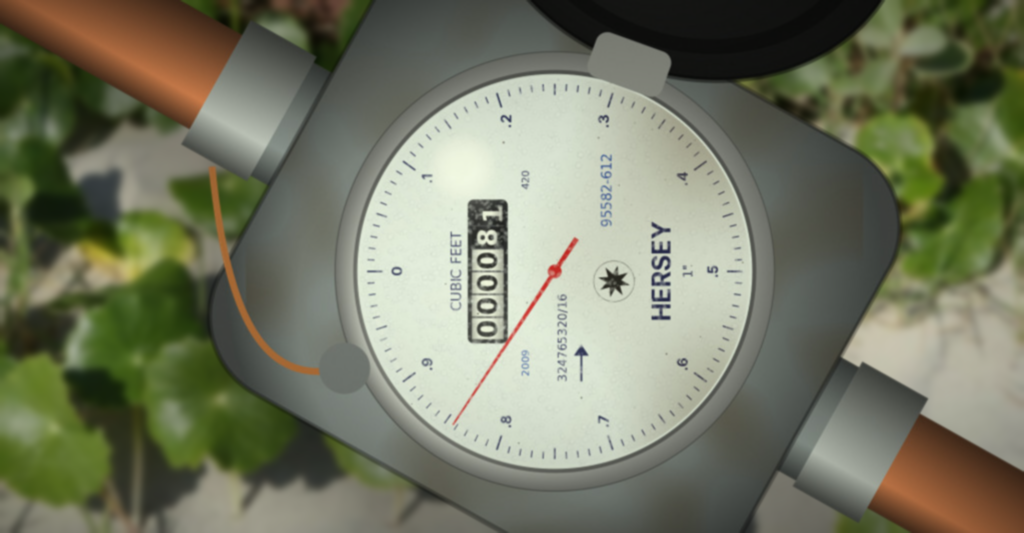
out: 80.84 ft³
